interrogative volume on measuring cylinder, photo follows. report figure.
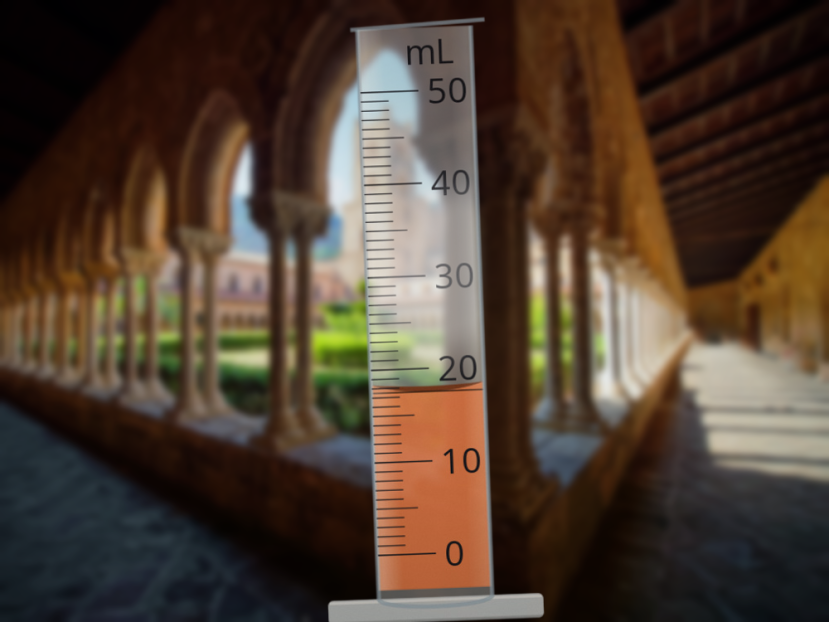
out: 17.5 mL
